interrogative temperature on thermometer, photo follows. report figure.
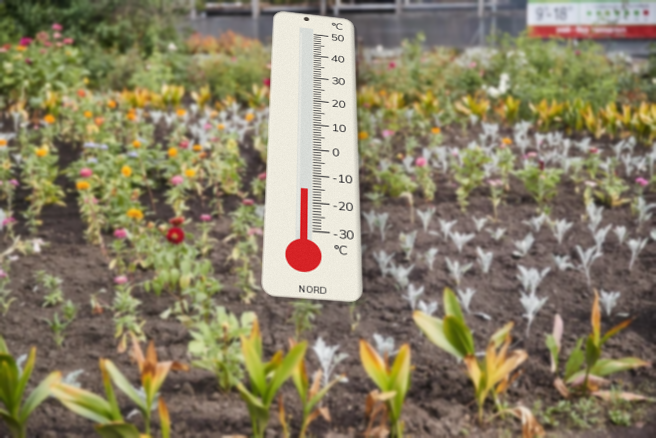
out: -15 °C
